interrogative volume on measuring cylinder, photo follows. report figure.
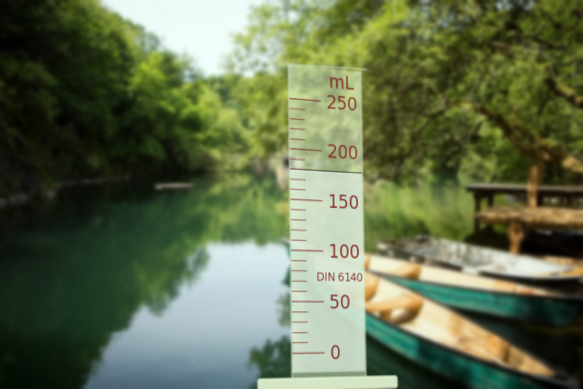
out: 180 mL
